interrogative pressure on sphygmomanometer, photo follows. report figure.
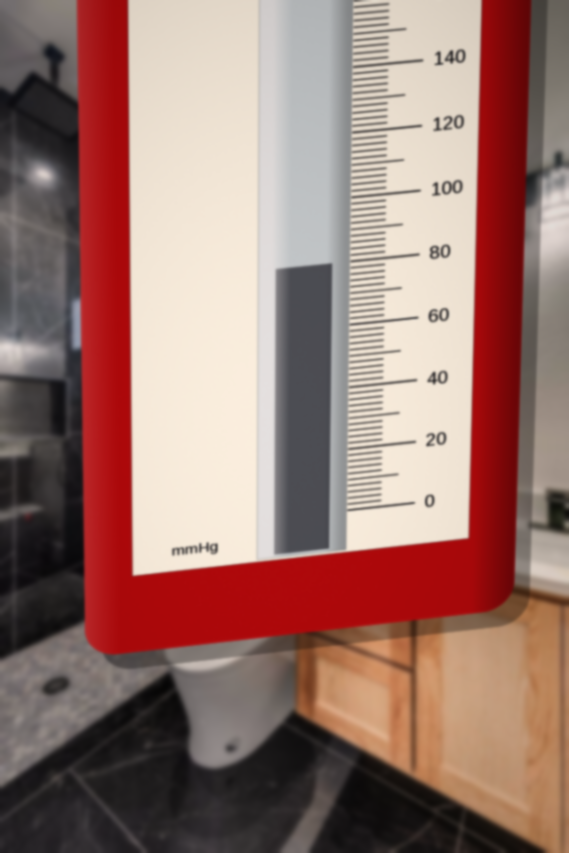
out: 80 mmHg
